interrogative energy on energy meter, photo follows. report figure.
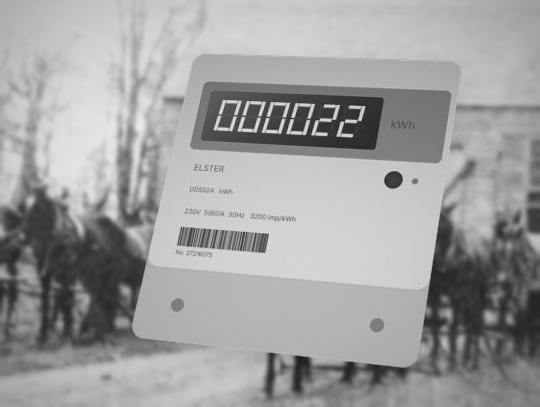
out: 22 kWh
